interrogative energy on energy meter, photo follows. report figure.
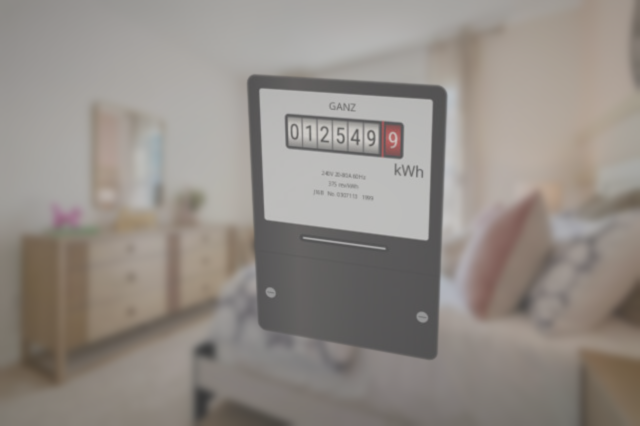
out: 12549.9 kWh
